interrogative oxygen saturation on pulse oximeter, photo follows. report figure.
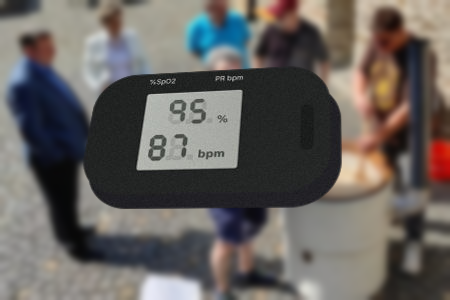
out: 95 %
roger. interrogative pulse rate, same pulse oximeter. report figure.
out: 87 bpm
